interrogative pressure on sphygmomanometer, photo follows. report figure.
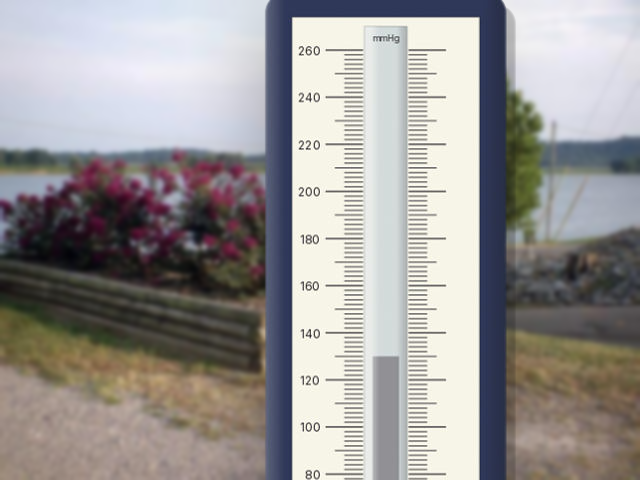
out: 130 mmHg
